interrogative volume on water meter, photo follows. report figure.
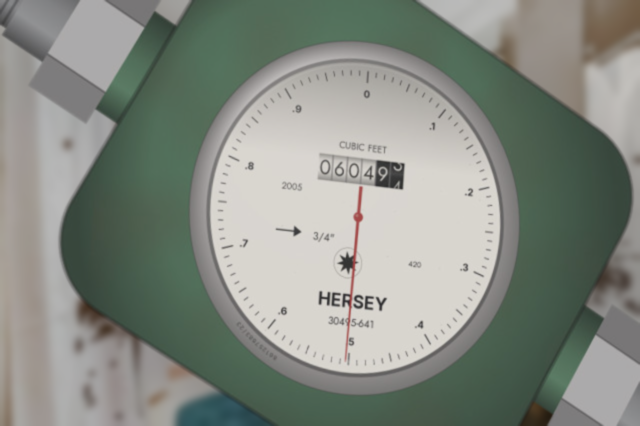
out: 60493.50 ft³
